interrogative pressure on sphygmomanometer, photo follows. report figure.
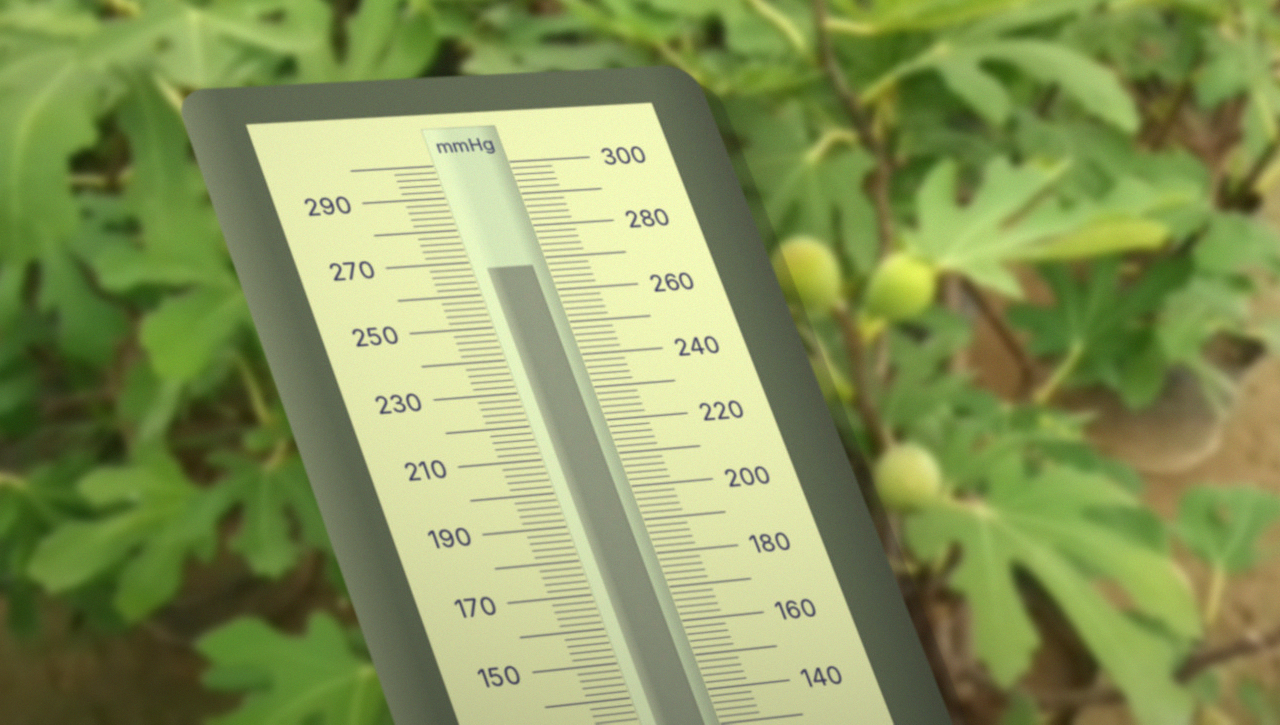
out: 268 mmHg
